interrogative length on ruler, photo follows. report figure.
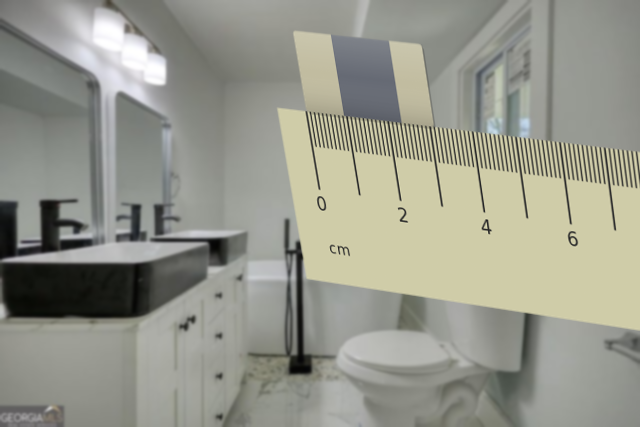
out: 3.1 cm
